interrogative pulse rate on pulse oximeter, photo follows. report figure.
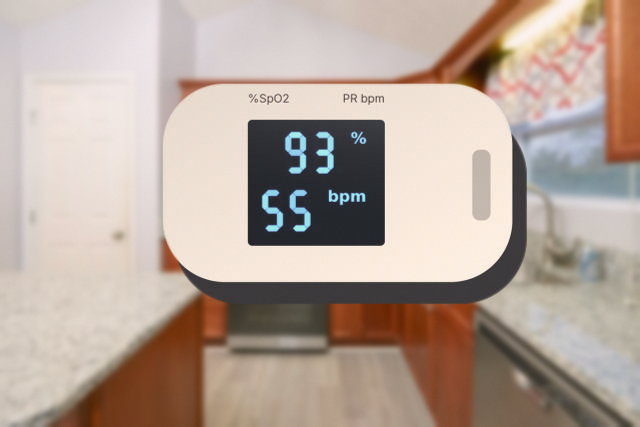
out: 55 bpm
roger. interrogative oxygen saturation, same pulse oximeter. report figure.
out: 93 %
